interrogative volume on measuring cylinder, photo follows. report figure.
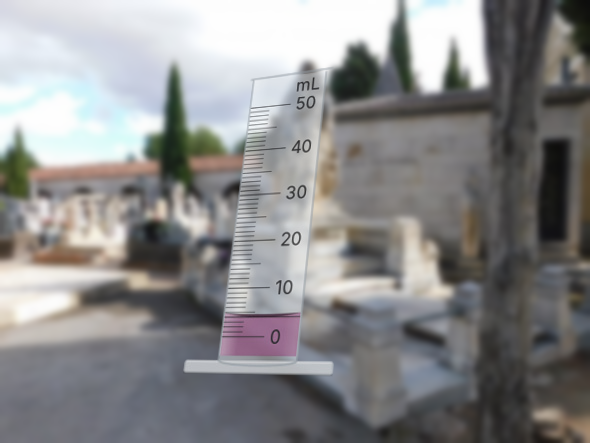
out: 4 mL
